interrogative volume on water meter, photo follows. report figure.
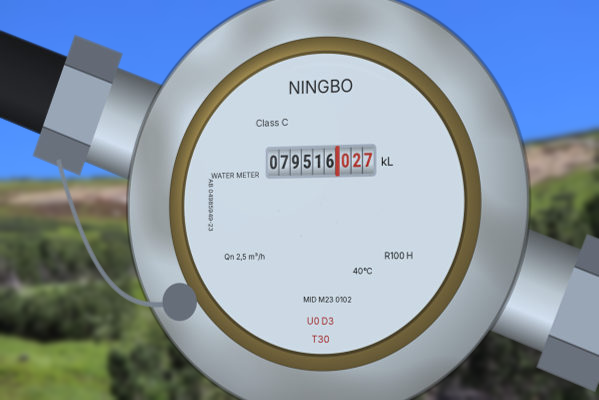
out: 79516.027 kL
